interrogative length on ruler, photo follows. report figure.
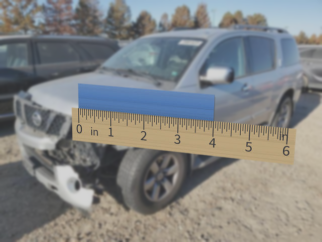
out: 4 in
